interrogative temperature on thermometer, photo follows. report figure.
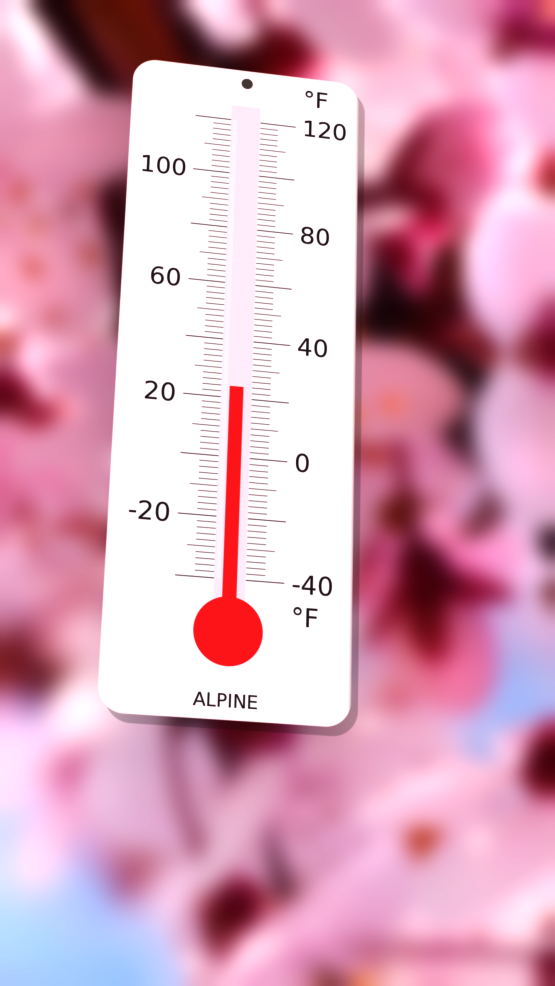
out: 24 °F
